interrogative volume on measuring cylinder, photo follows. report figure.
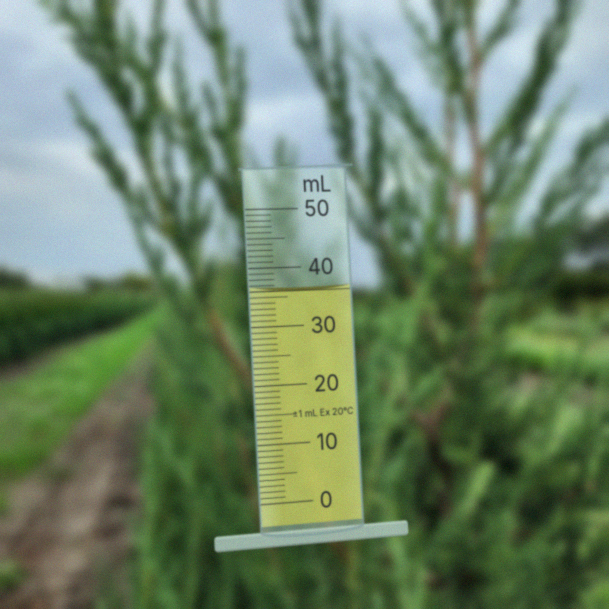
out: 36 mL
